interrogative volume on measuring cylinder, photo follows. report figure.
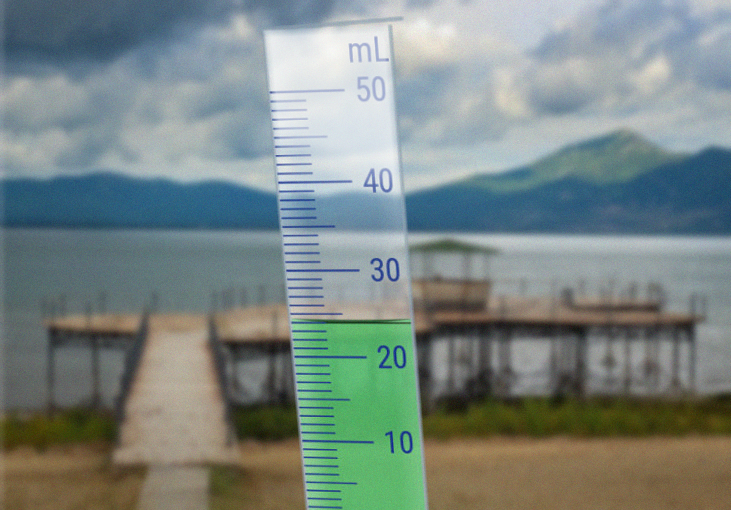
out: 24 mL
